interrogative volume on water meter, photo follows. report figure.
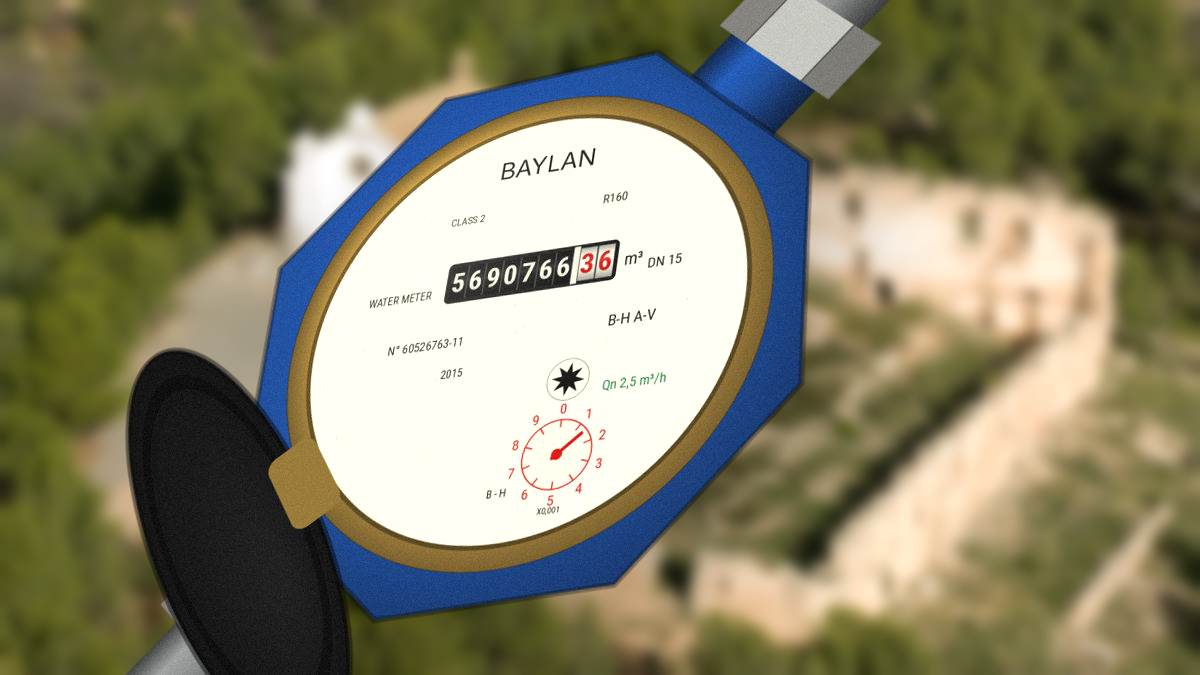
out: 5690766.361 m³
